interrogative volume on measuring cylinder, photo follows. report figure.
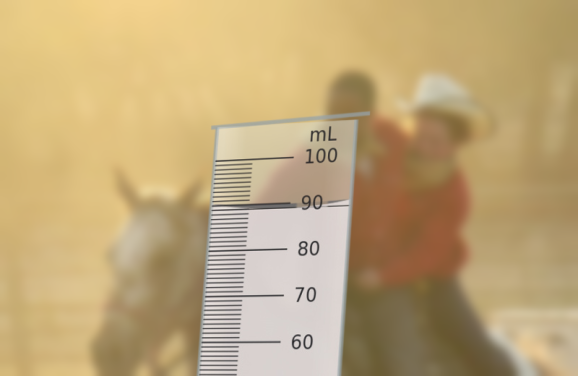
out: 89 mL
